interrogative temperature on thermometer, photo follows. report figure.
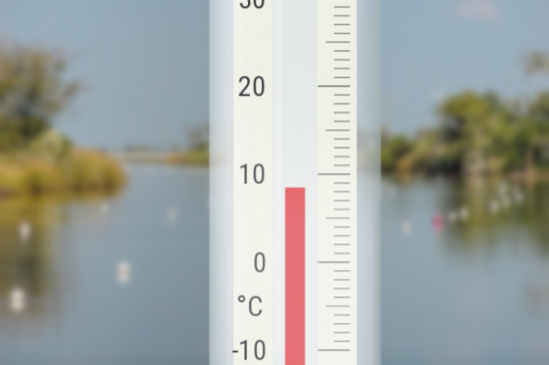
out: 8.5 °C
